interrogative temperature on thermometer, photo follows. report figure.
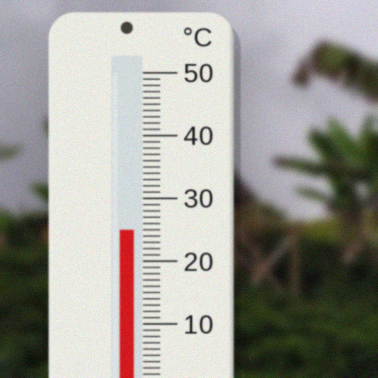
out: 25 °C
